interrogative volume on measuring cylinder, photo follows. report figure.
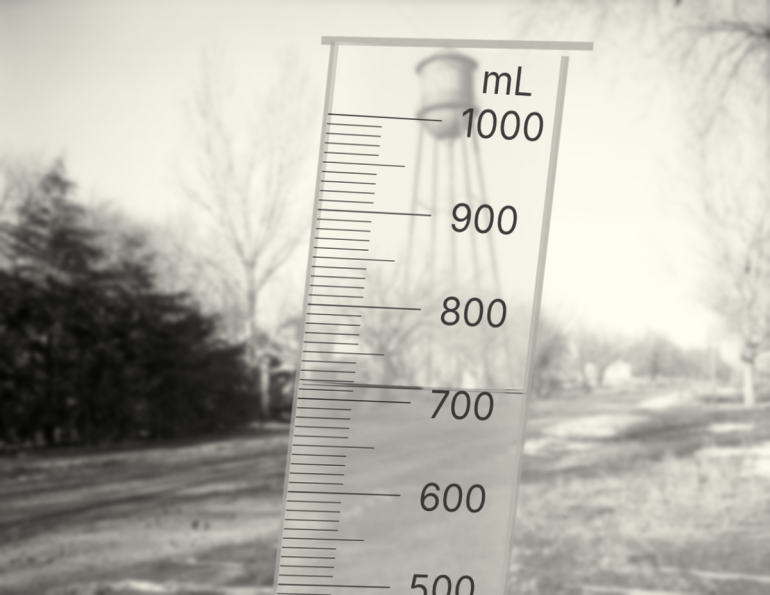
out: 715 mL
